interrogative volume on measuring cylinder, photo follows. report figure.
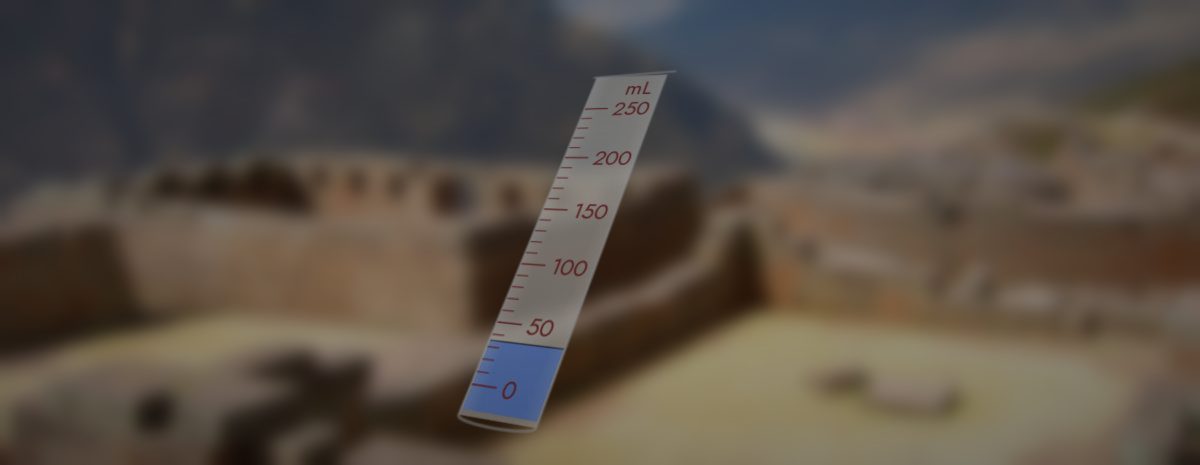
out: 35 mL
